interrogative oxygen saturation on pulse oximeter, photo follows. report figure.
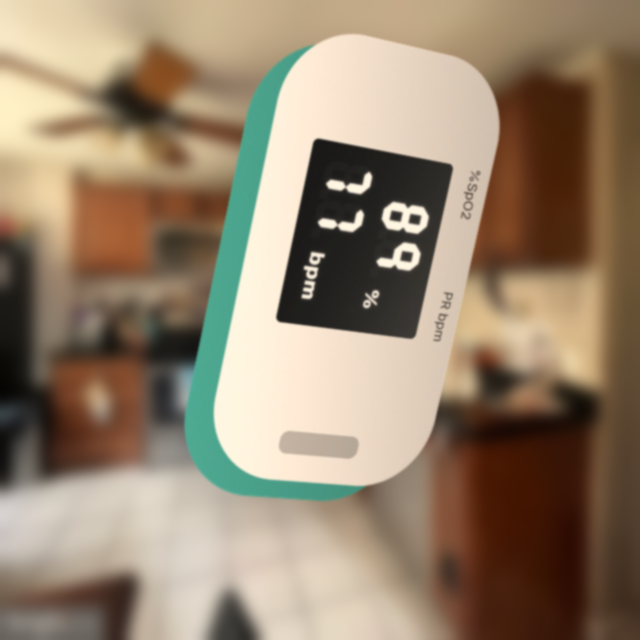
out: 89 %
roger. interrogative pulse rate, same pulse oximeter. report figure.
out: 77 bpm
